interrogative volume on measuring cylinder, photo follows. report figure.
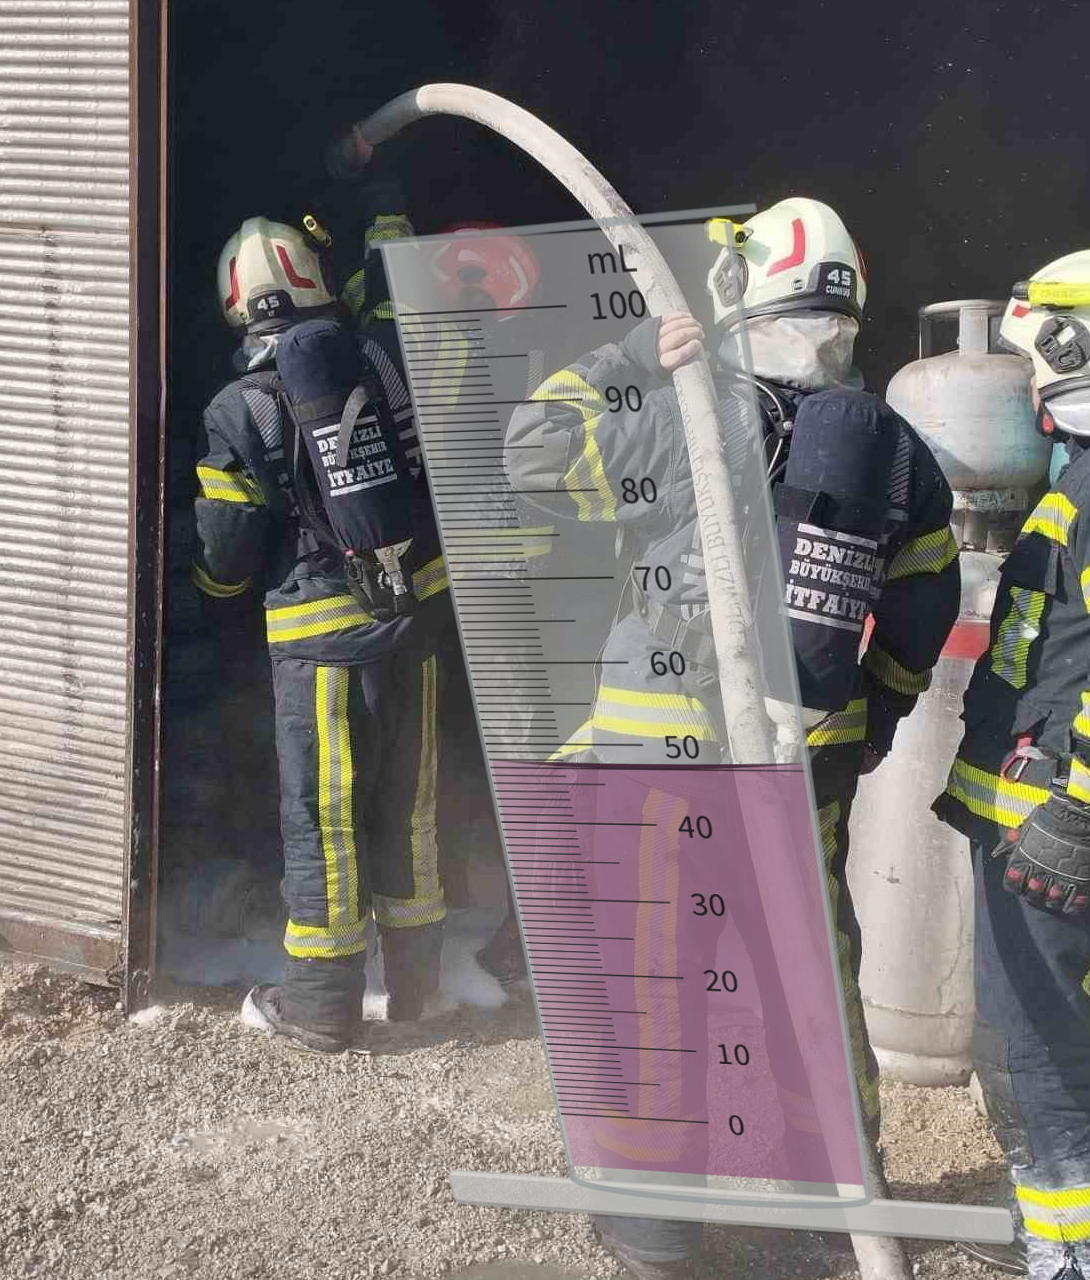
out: 47 mL
